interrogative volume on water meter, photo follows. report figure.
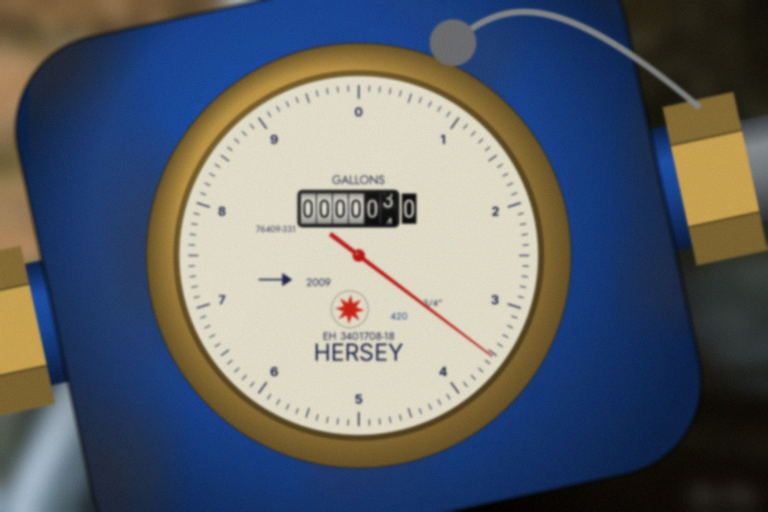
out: 33.5 gal
